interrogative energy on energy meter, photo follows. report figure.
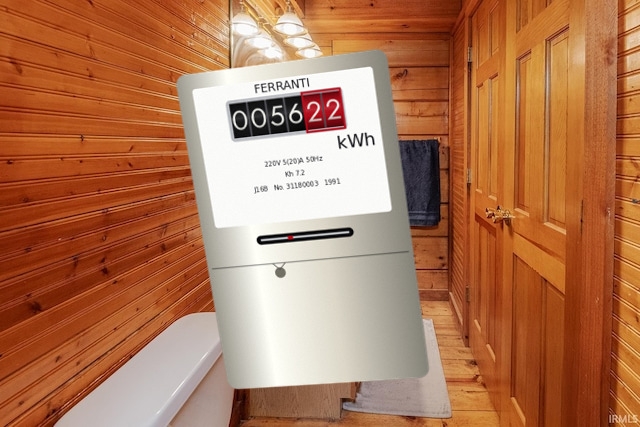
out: 56.22 kWh
